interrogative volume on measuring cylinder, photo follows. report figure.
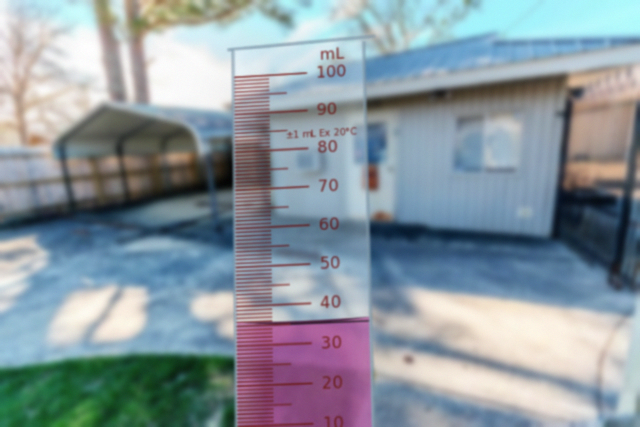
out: 35 mL
